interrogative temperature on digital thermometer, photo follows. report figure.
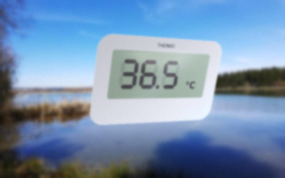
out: 36.5 °C
